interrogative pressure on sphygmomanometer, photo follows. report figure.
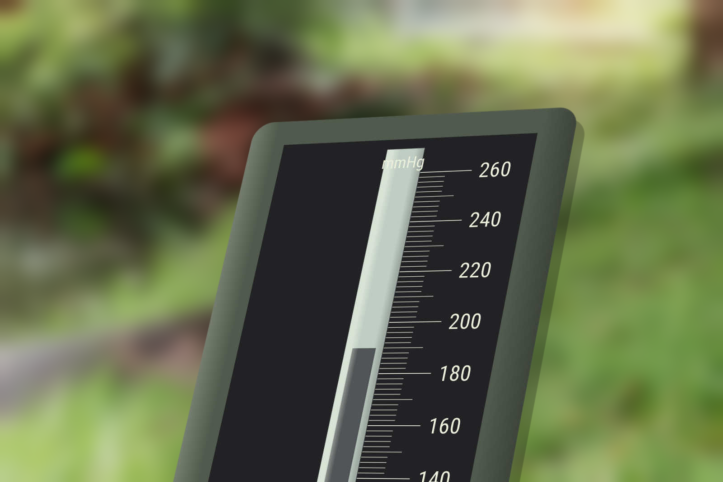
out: 190 mmHg
